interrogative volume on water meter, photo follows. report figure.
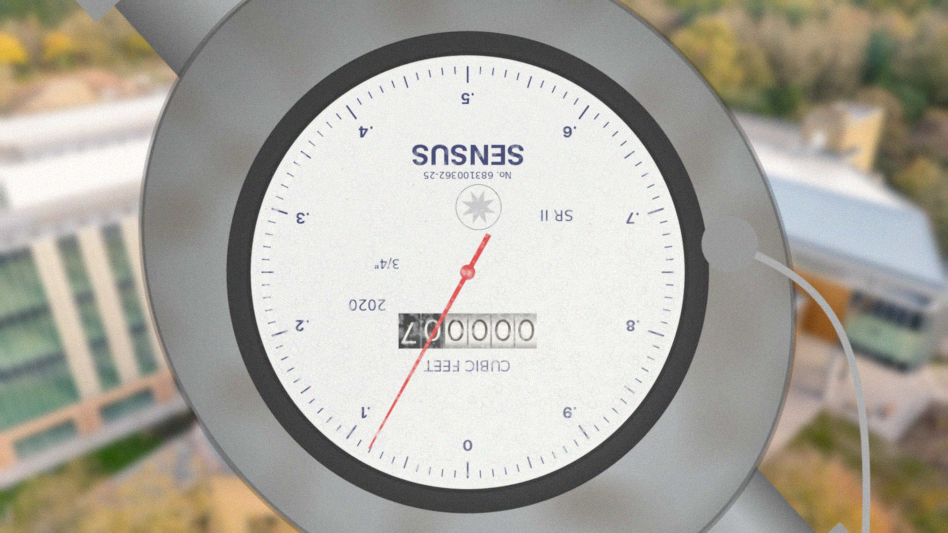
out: 7.08 ft³
